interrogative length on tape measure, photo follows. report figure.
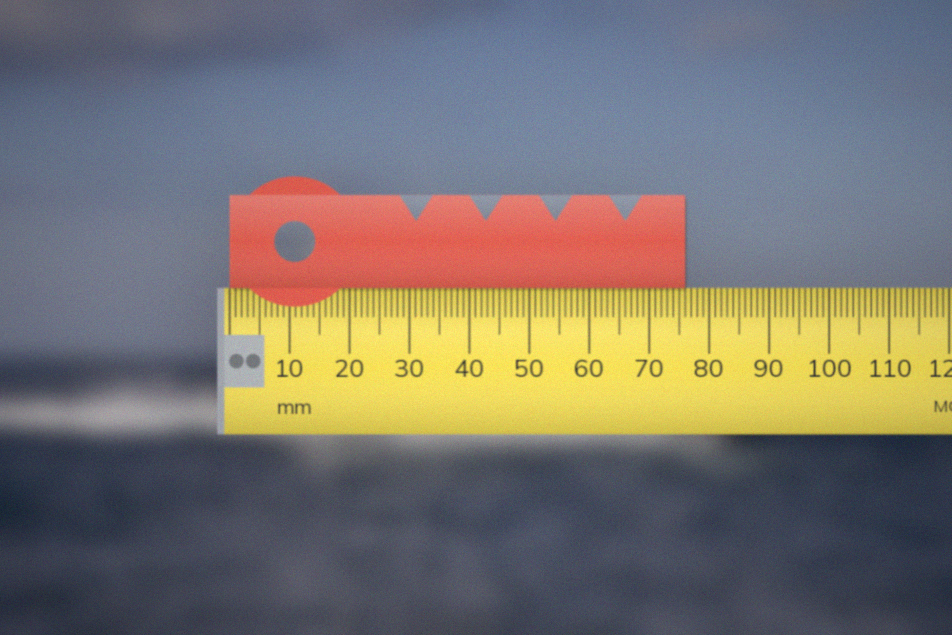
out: 76 mm
